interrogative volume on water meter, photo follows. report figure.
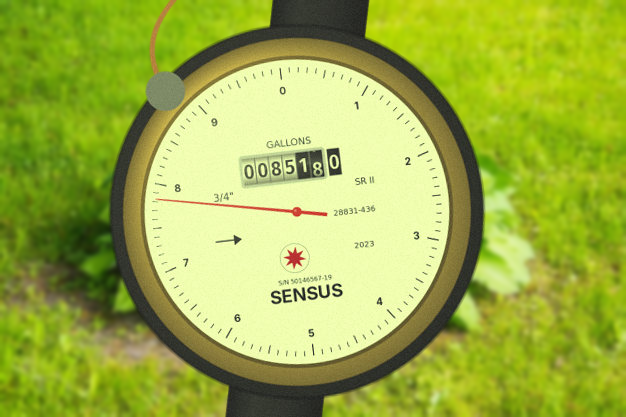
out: 85177.8 gal
